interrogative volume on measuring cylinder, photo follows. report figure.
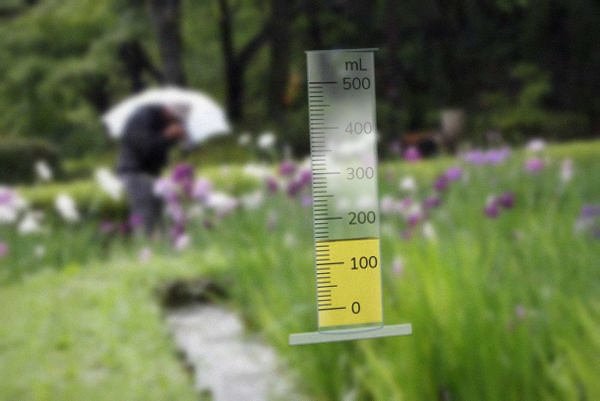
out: 150 mL
